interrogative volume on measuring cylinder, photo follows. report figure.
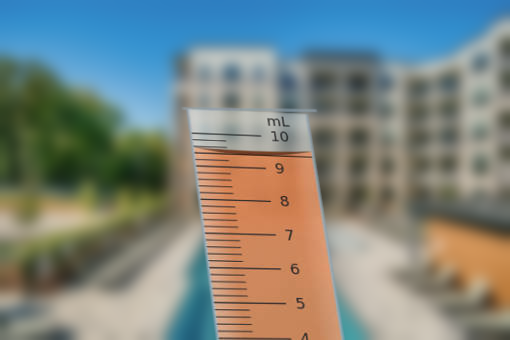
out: 9.4 mL
